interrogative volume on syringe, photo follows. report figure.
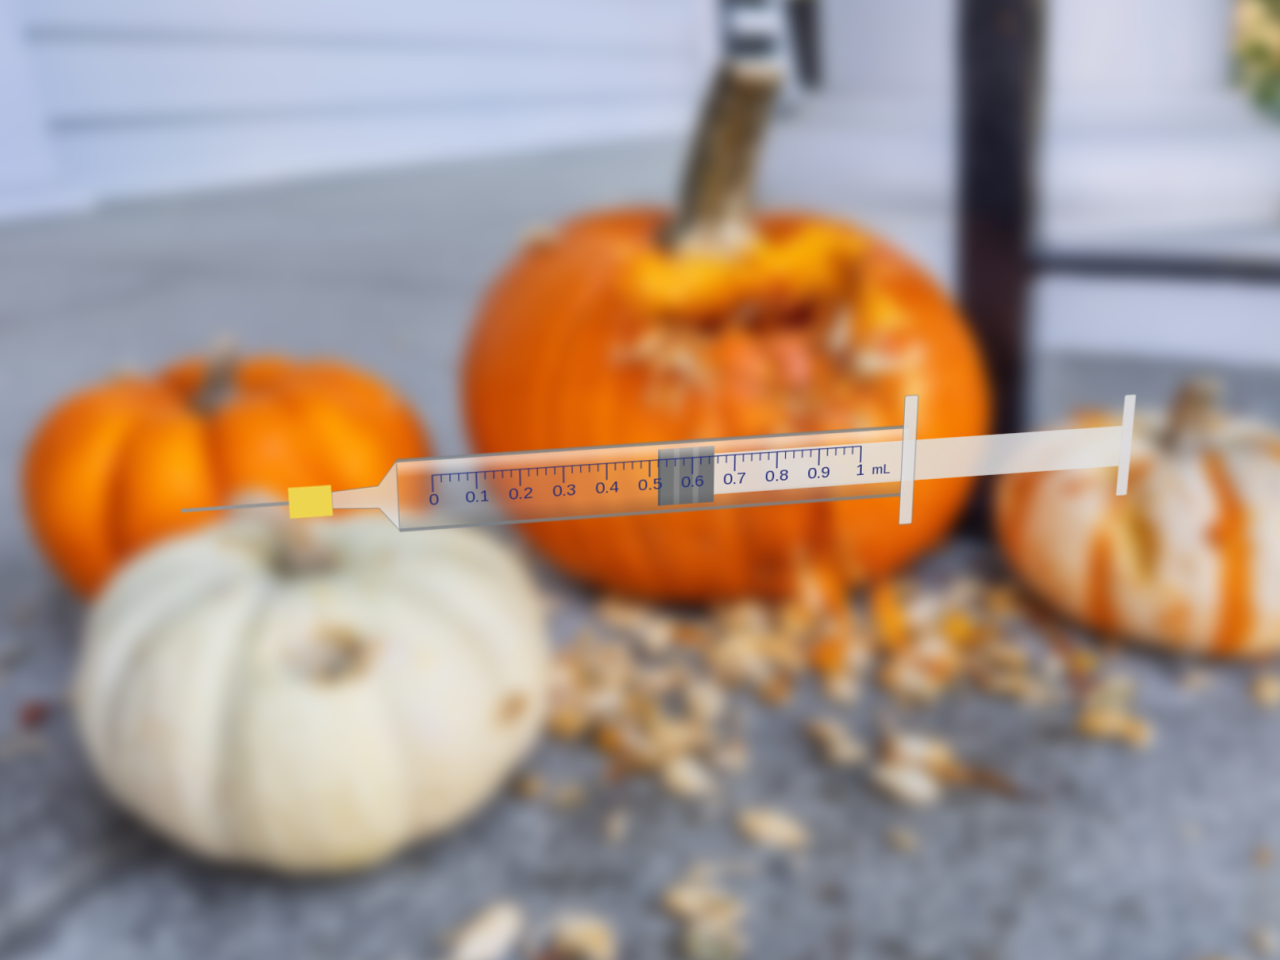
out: 0.52 mL
